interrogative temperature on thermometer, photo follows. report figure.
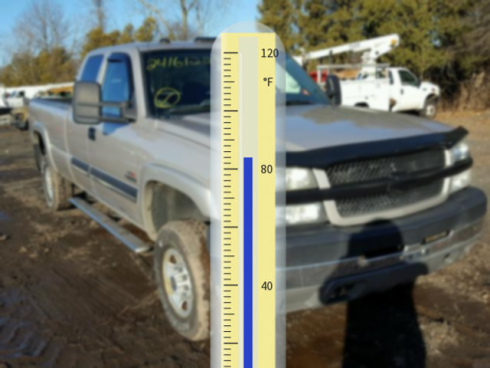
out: 84 °F
